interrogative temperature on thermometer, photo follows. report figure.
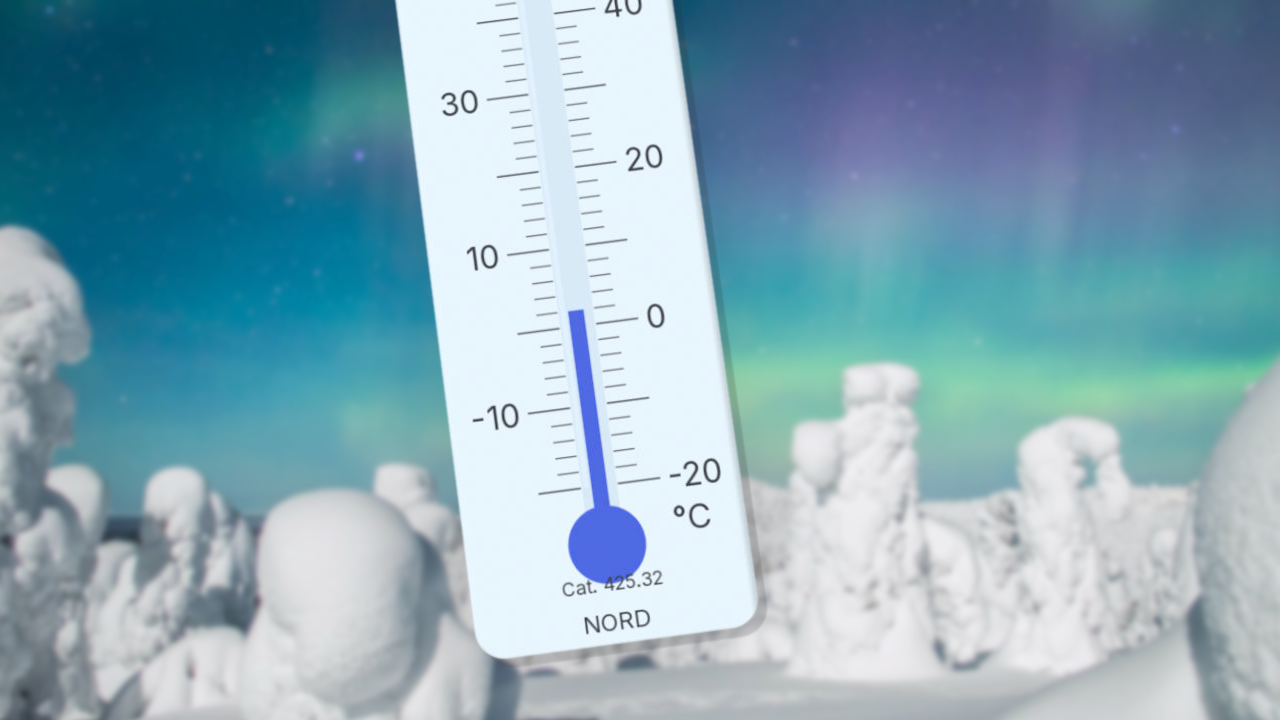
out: 2 °C
